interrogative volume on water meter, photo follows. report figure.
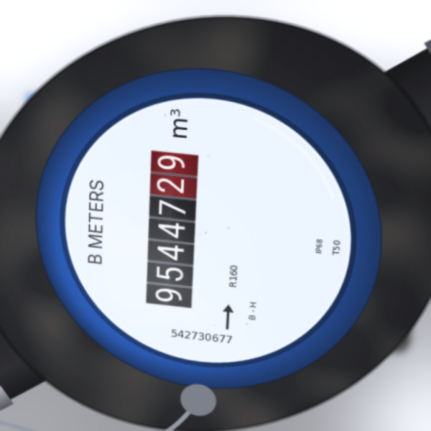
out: 95447.29 m³
